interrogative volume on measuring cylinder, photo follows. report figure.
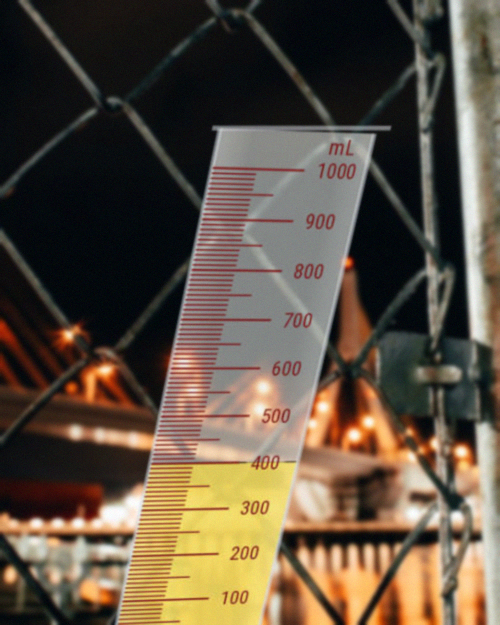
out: 400 mL
